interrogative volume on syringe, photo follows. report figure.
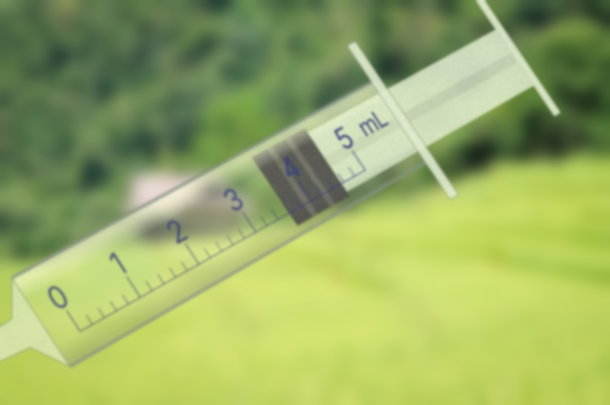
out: 3.6 mL
